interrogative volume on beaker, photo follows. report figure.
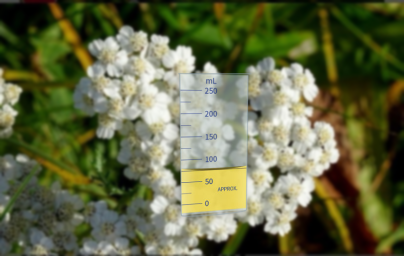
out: 75 mL
